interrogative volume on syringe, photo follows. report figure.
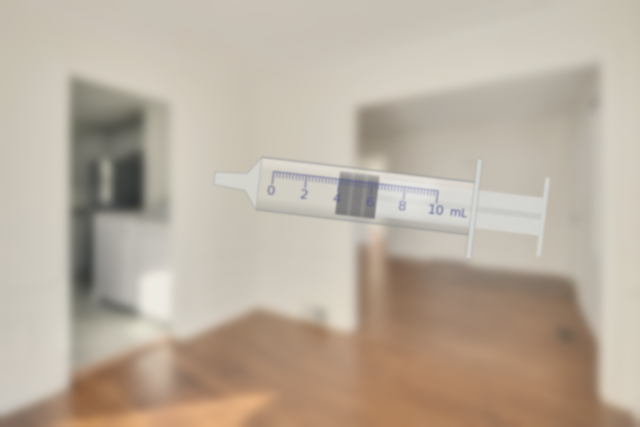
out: 4 mL
